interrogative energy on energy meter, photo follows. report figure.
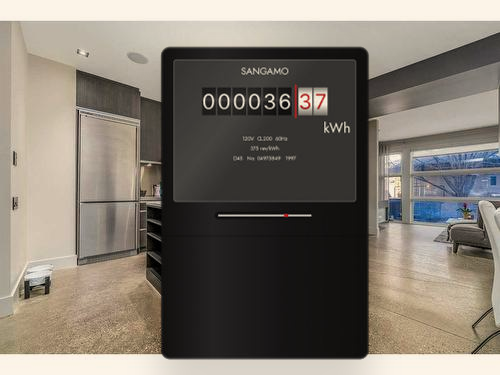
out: 36.37 kWh
